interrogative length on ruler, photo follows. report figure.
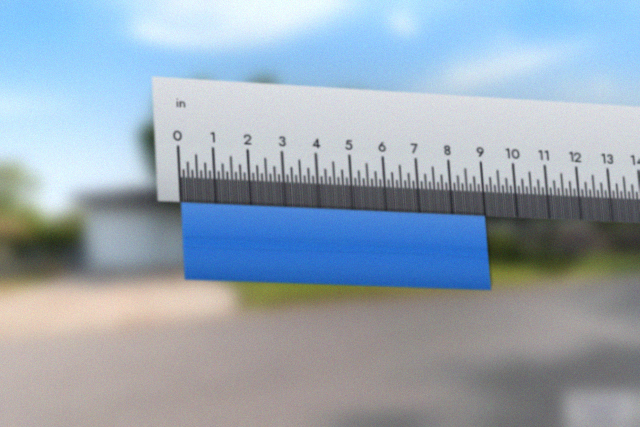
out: 9 in
